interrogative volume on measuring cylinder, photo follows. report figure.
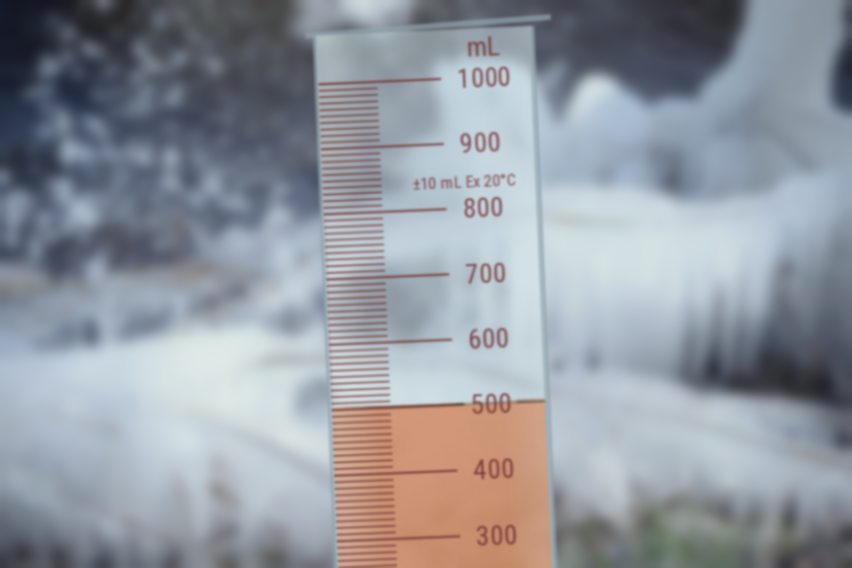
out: 500 mL
